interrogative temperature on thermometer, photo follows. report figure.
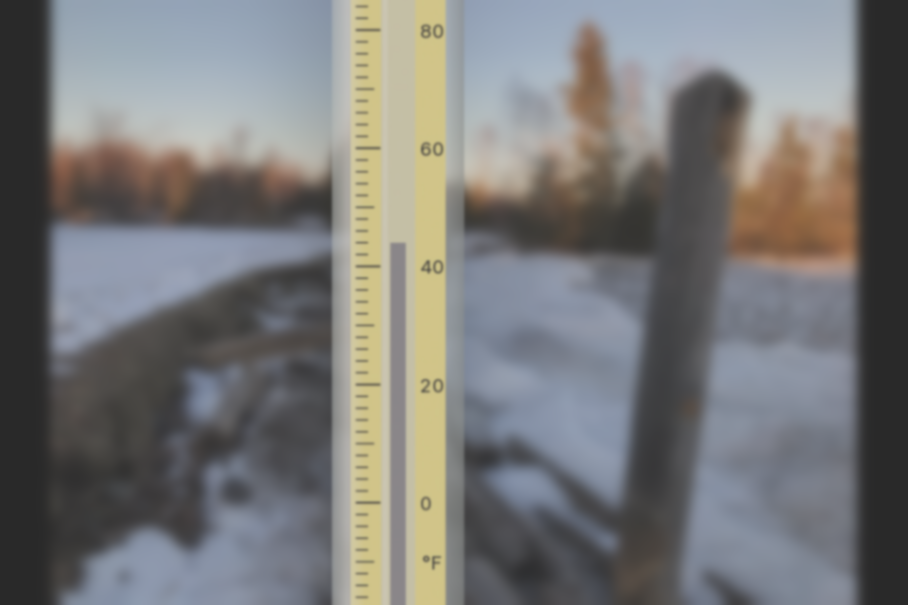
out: 44 °F
